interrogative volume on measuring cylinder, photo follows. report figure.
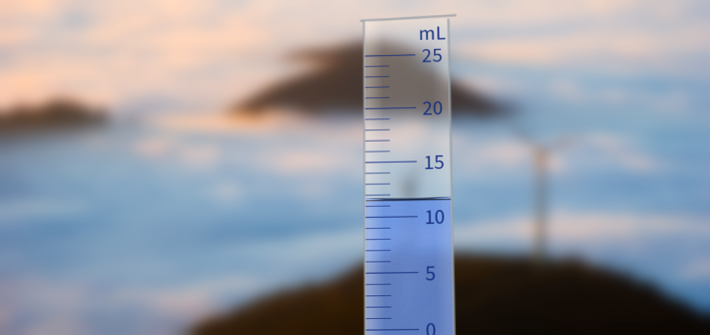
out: 11.5 mL
